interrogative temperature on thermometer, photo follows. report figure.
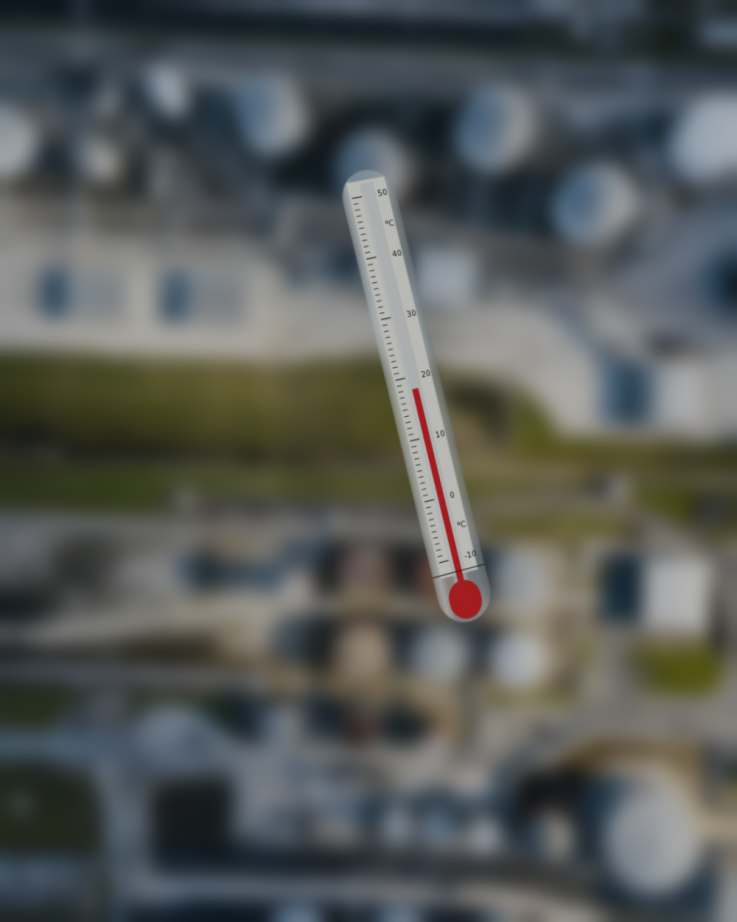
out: 18 °C
